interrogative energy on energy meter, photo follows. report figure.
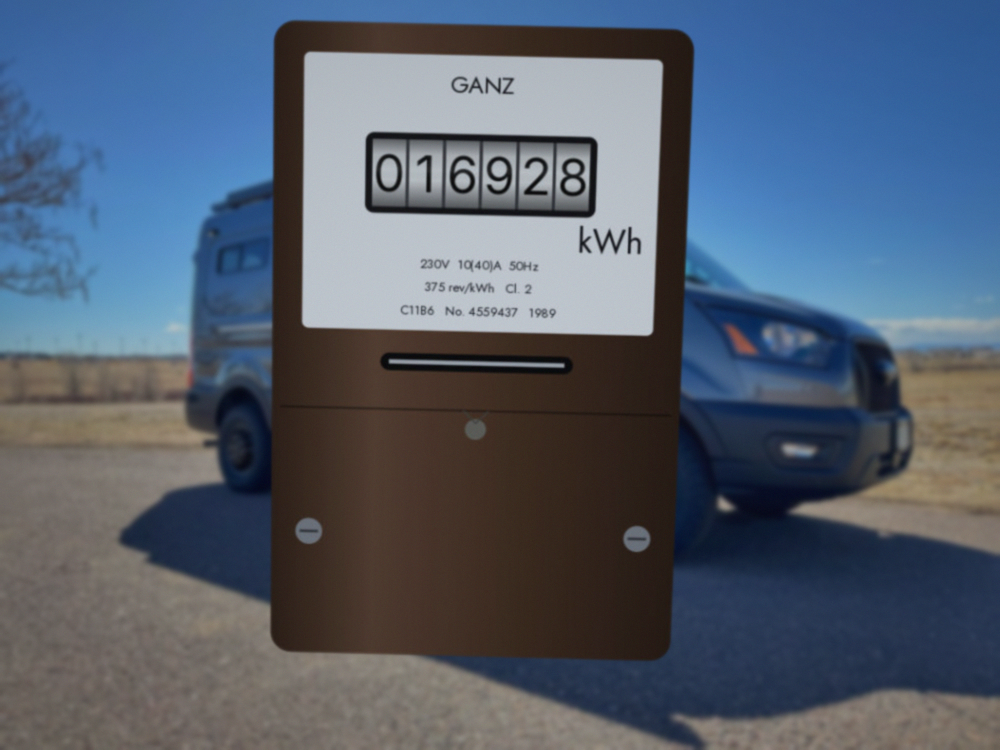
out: 16928 kWh
